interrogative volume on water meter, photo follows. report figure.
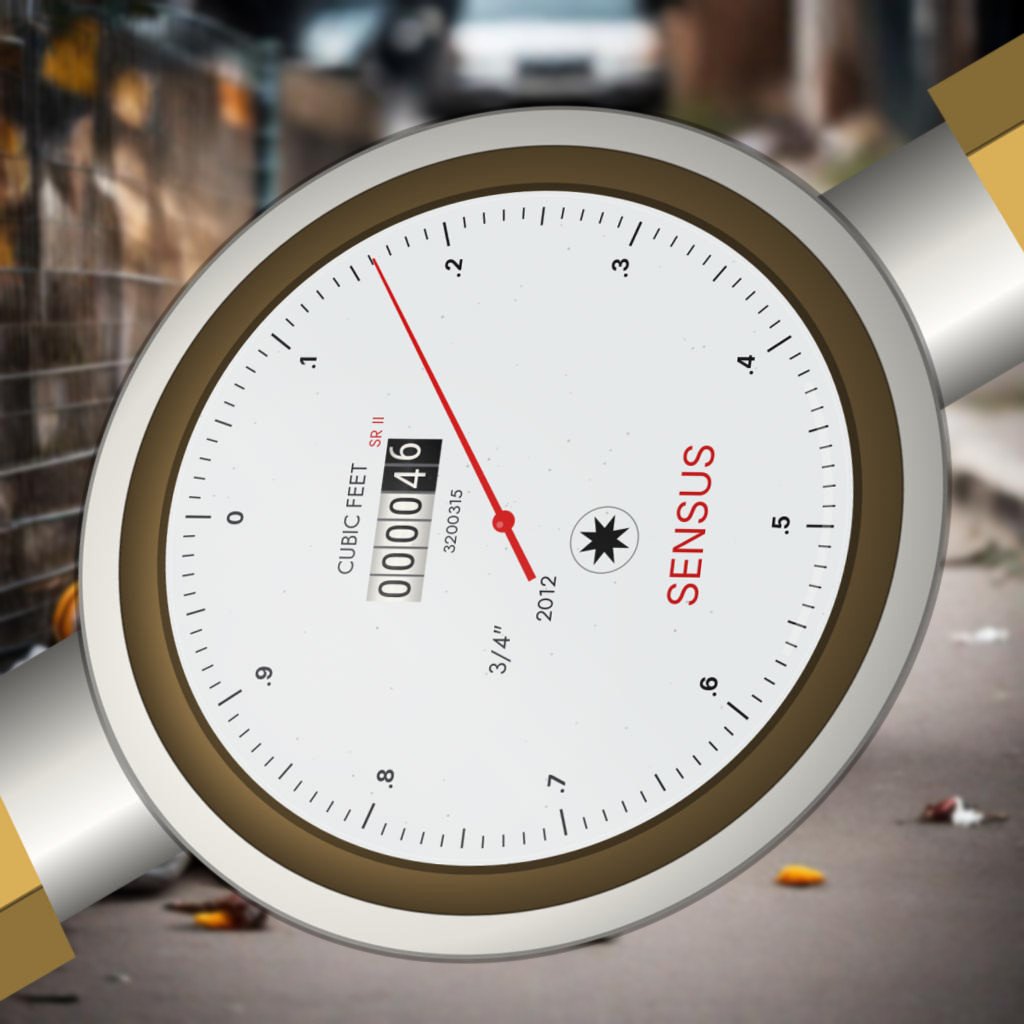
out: 46.16 ft³
